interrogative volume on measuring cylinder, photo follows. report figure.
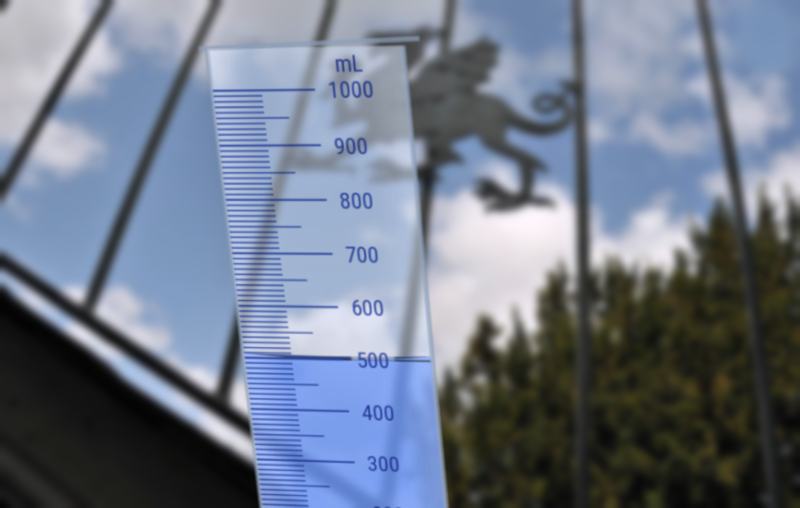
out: 500 mL
